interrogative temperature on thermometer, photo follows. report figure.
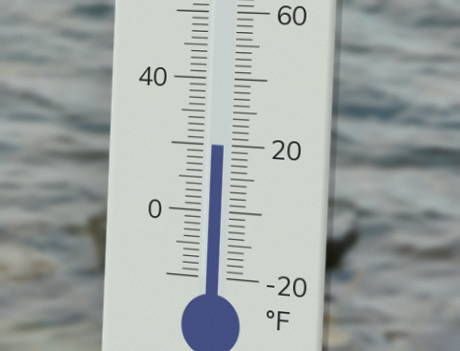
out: 20 °F
